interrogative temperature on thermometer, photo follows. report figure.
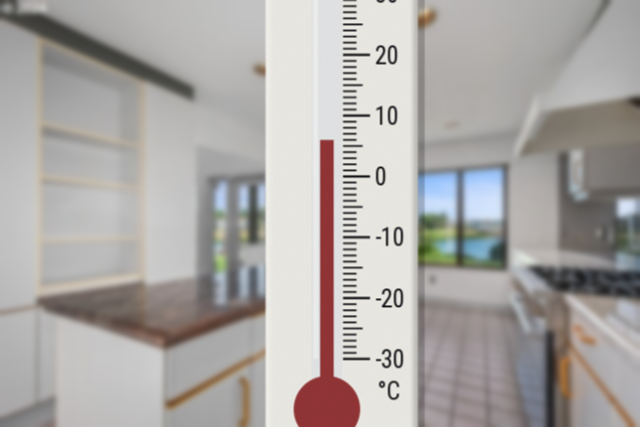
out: 6 °C
